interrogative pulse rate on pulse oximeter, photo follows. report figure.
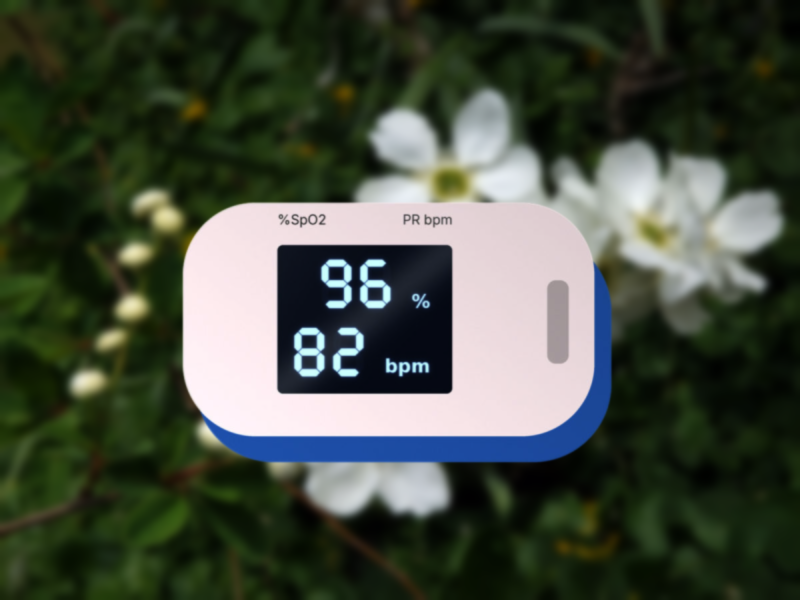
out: 82 bpm
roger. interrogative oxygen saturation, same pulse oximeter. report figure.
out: 96 %
